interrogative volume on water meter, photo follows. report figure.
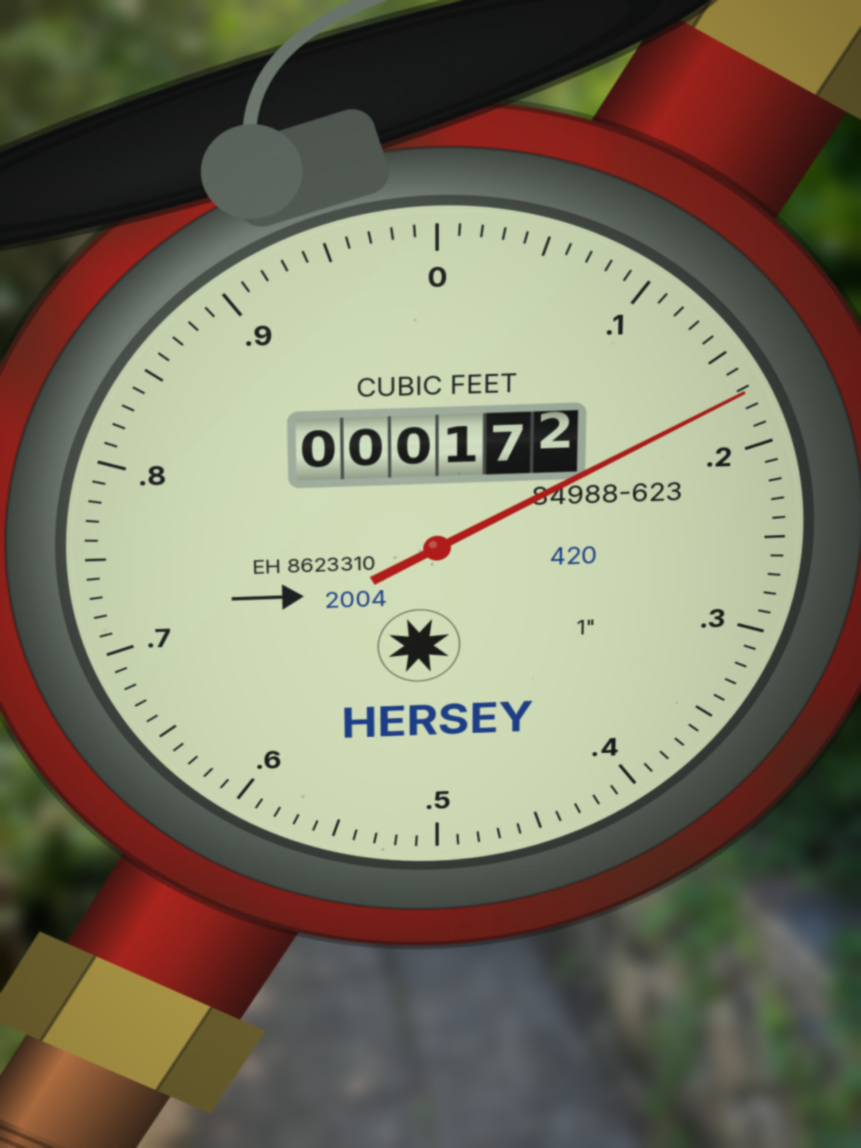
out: 172.17 ft³
